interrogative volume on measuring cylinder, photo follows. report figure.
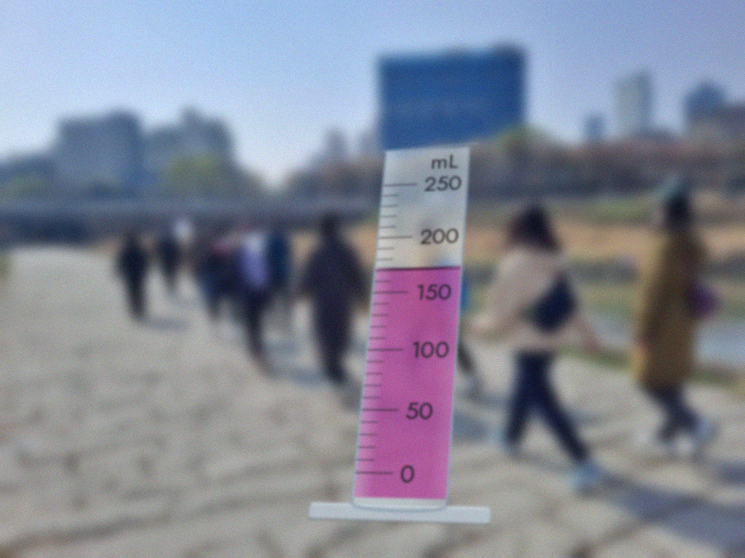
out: 170 mL
